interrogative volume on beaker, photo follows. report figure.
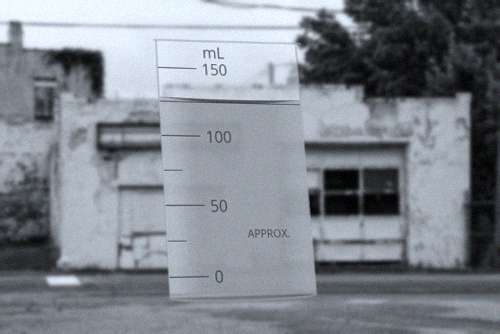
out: 125 mL
